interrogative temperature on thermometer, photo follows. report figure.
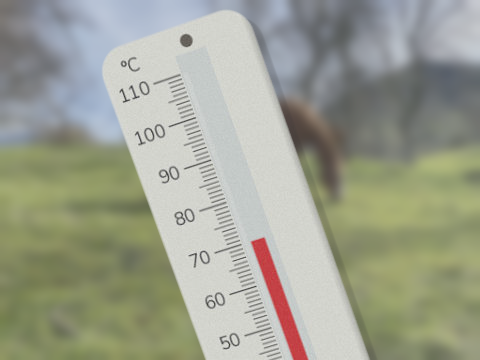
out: 70 °C
